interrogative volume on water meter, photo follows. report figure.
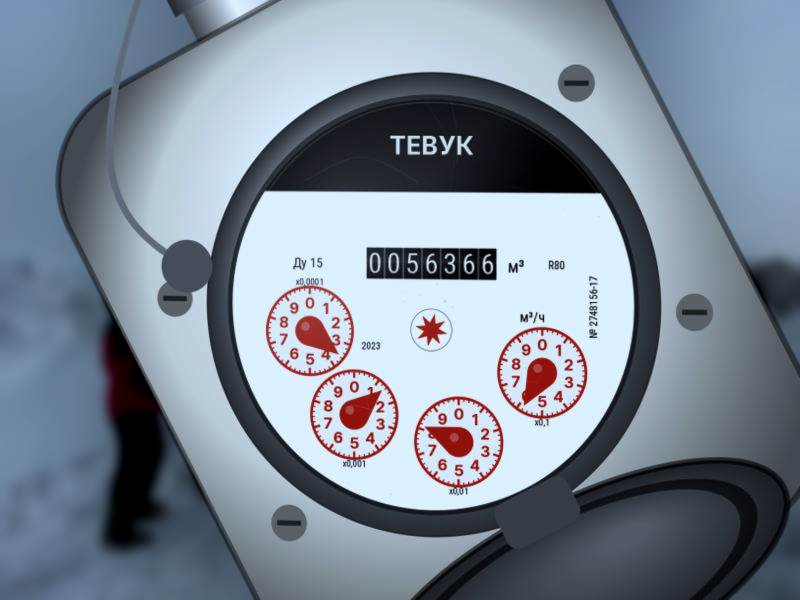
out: 56366.5813 m³
